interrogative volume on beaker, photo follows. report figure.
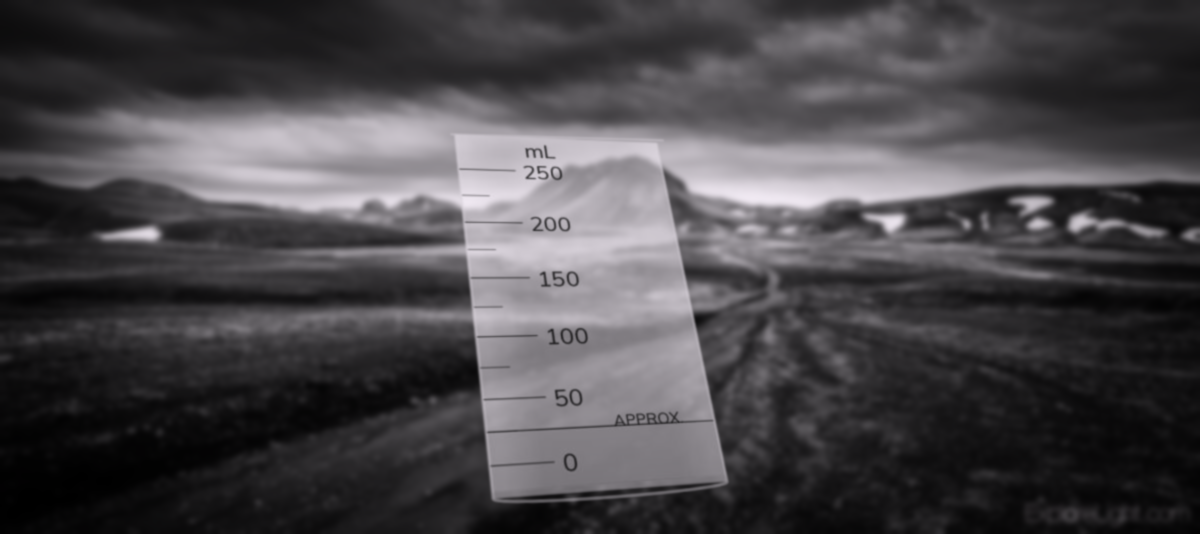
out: 25 mL
